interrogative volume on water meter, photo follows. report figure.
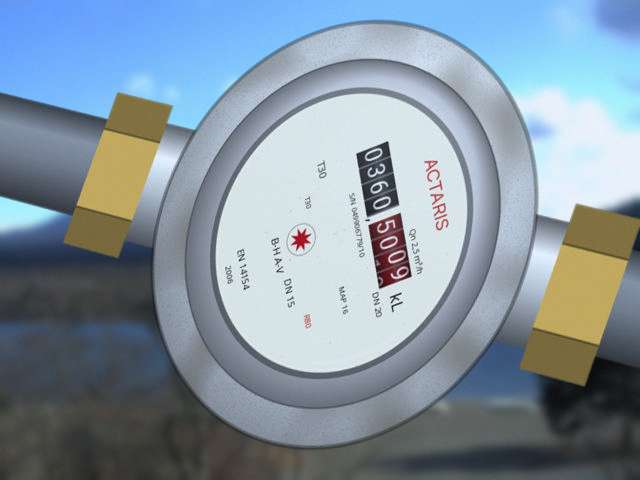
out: 360.5009 kL
